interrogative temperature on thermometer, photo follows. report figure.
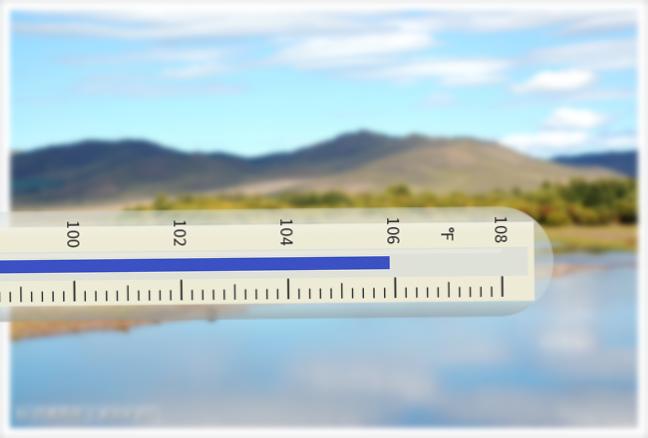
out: 105.9 °F
